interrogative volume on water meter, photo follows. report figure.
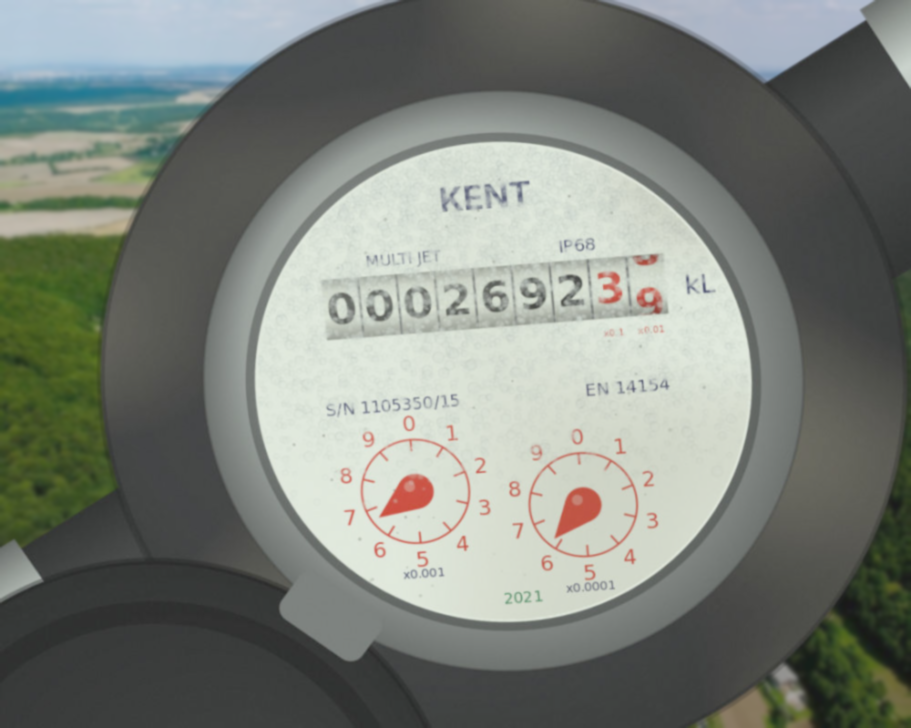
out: 2692.3866 kL
